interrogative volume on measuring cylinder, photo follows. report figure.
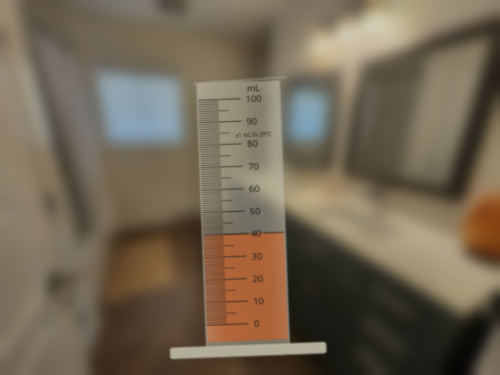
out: 40 mL
